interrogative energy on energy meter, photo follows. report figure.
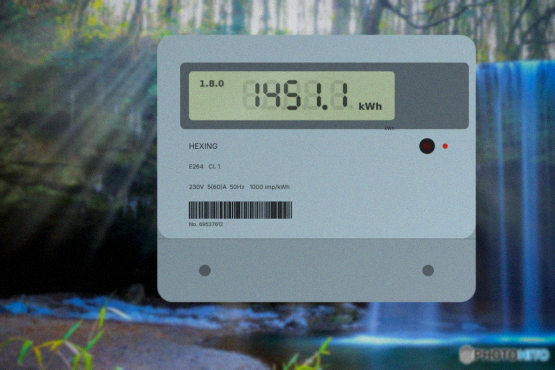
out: 1451.1 kWh
